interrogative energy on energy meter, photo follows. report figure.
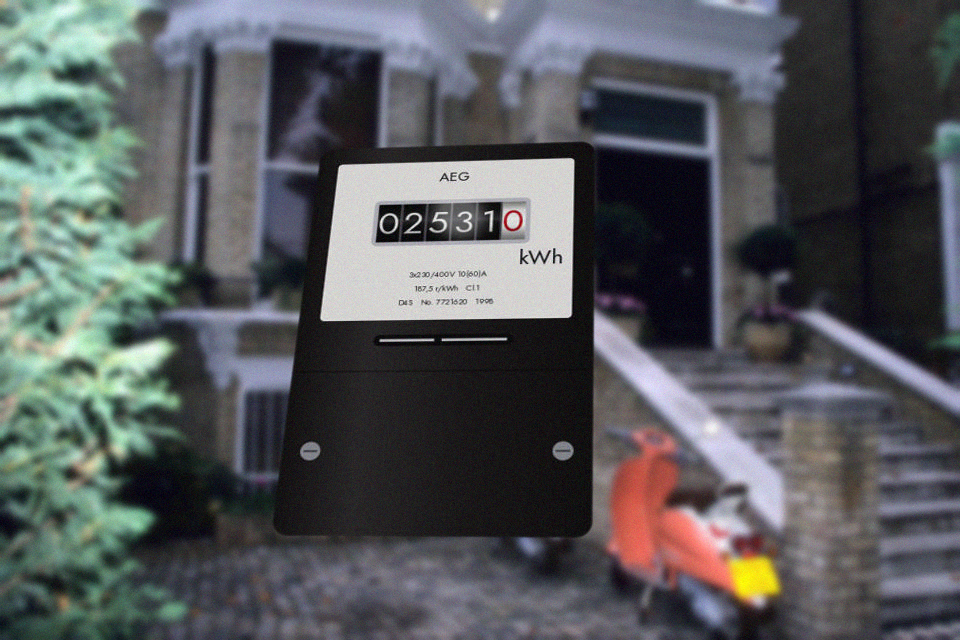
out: 2531.0 kWh
